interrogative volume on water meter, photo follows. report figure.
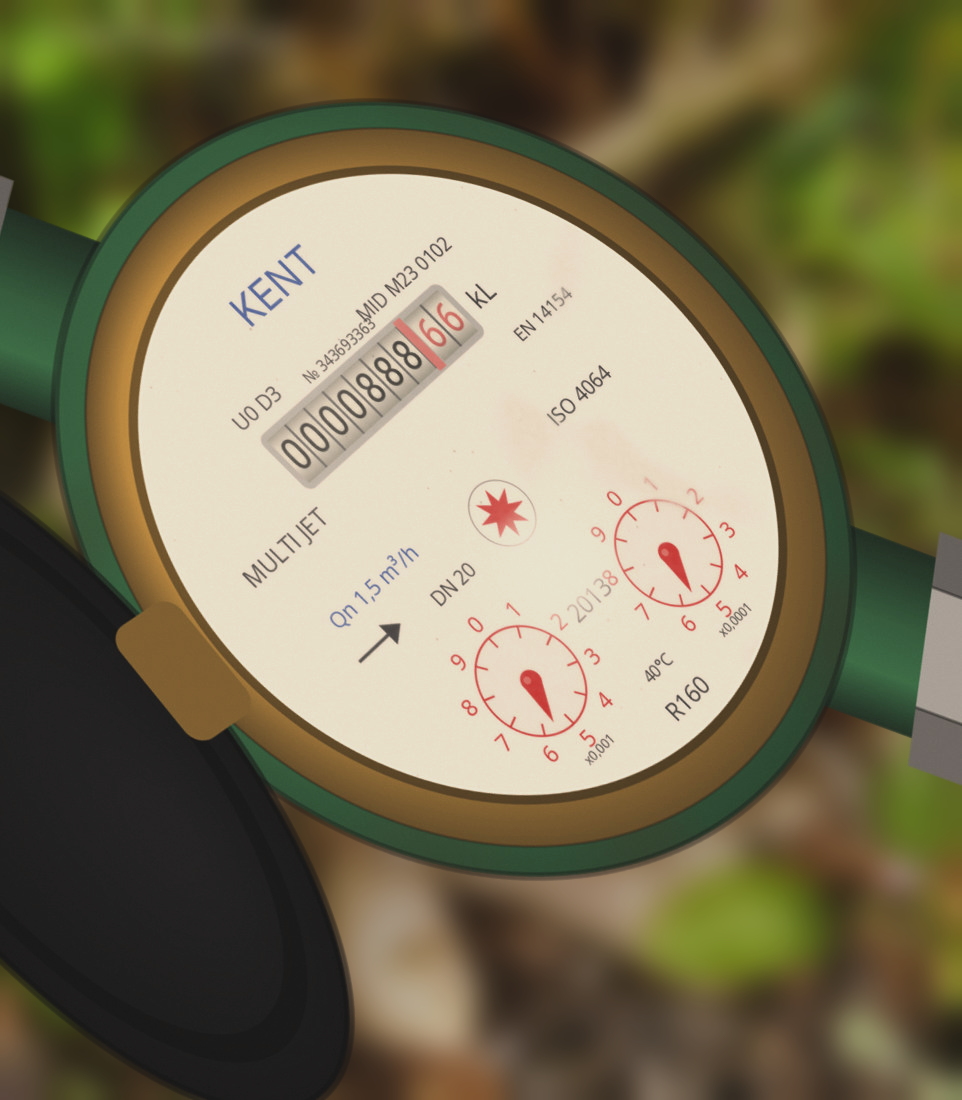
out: 888.6655 kL
